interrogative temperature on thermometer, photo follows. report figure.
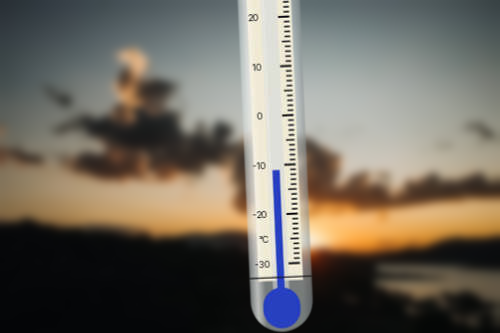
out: -11 °C
